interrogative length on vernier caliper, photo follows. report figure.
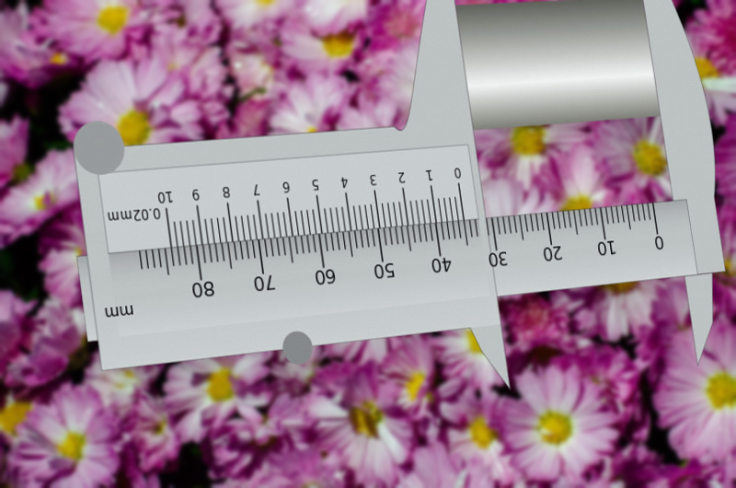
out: 35.0 mm
